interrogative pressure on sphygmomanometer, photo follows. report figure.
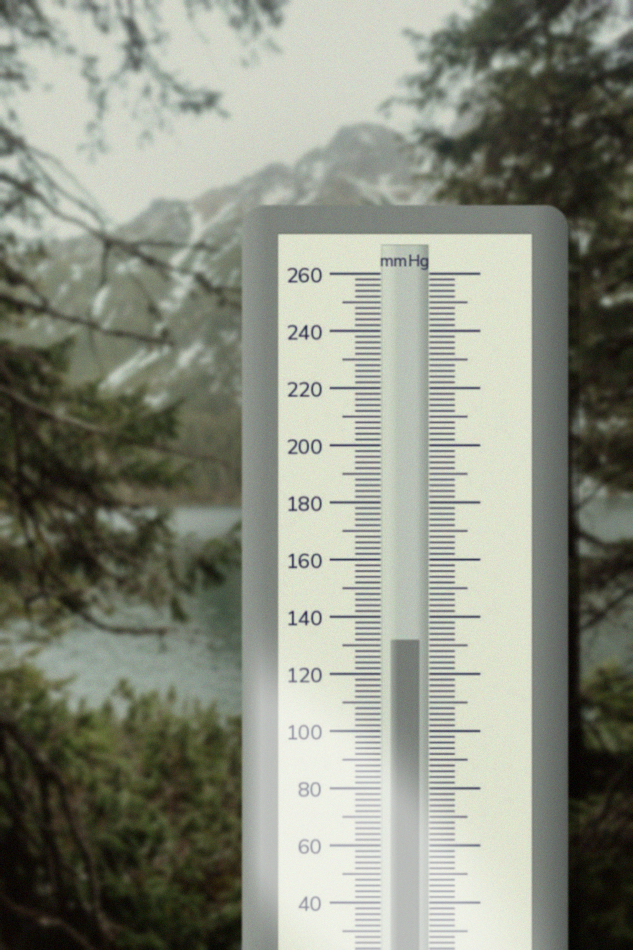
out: 132 mmHg
